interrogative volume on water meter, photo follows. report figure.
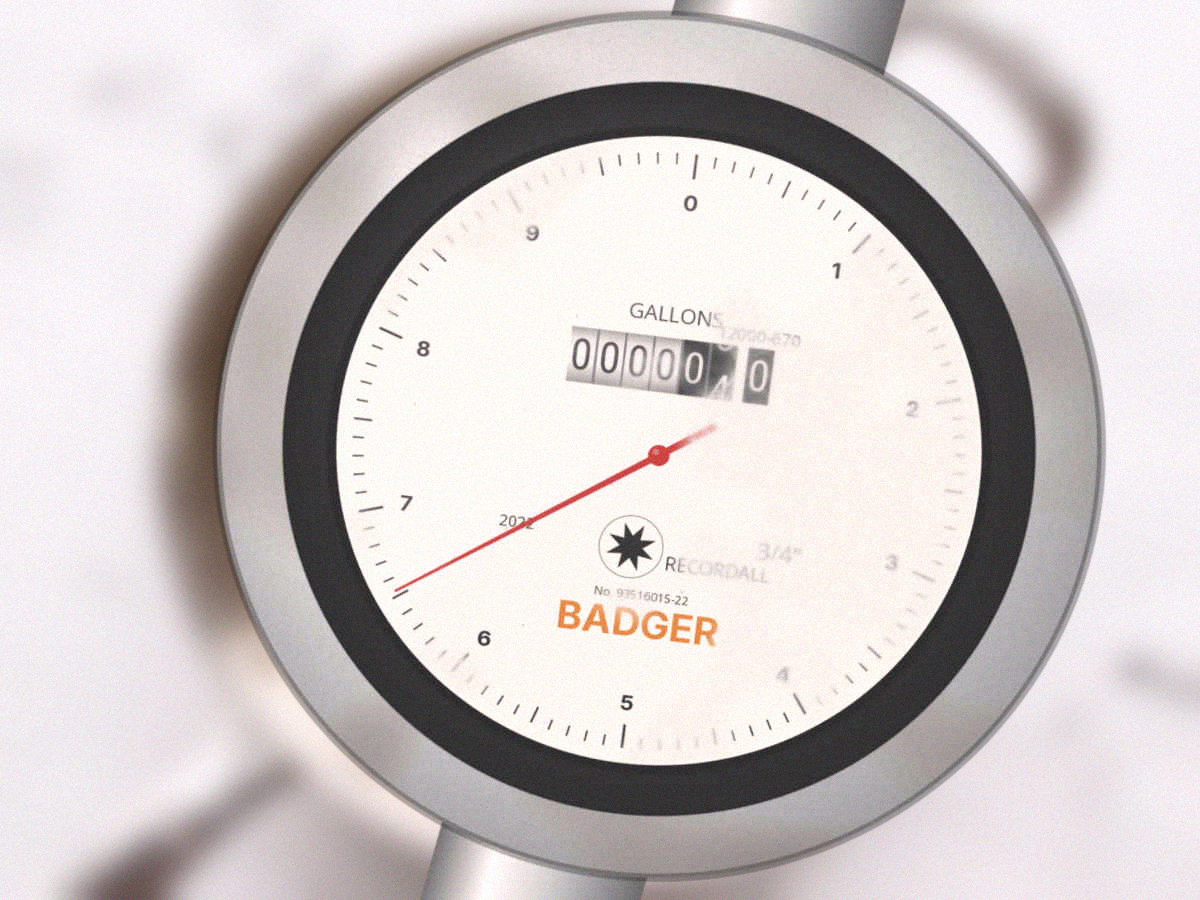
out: 36.5 gal
